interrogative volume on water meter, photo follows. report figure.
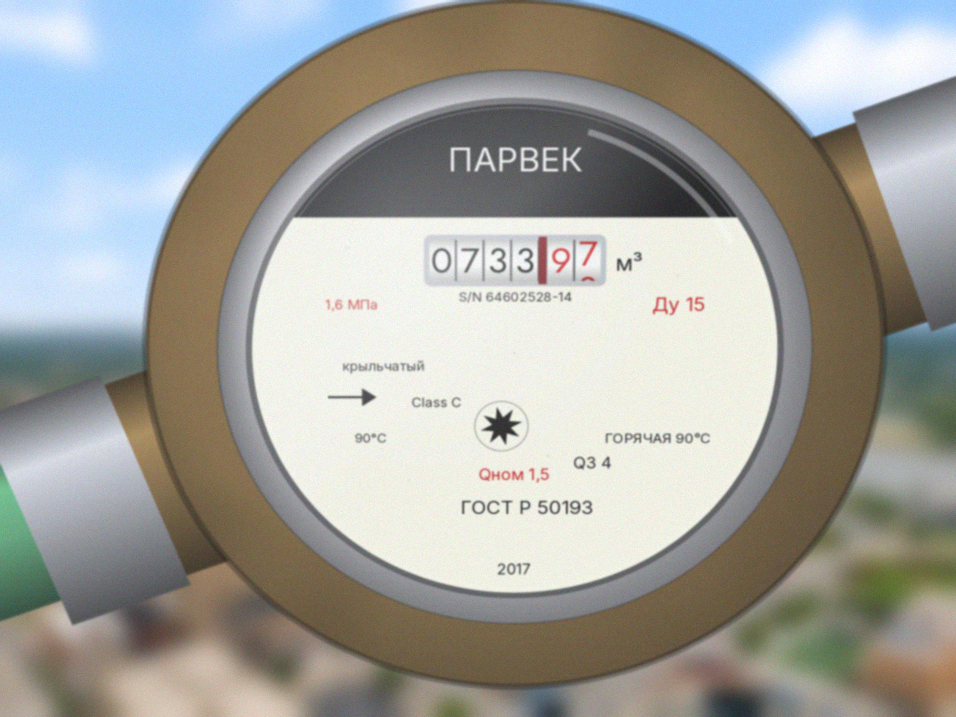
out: 733.97 m³
